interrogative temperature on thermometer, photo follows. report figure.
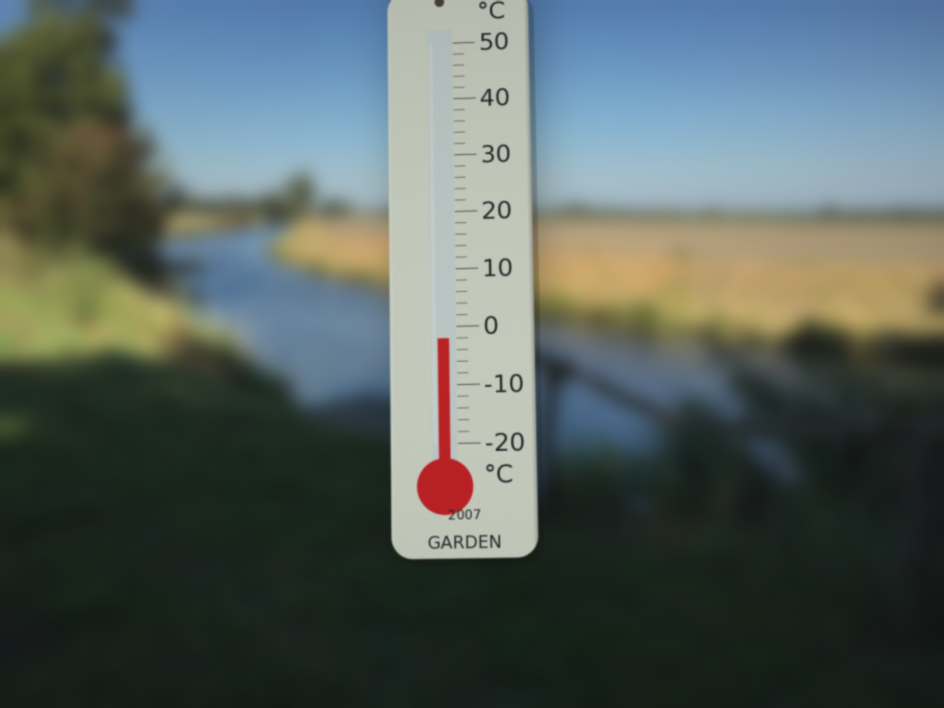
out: -2 °C
